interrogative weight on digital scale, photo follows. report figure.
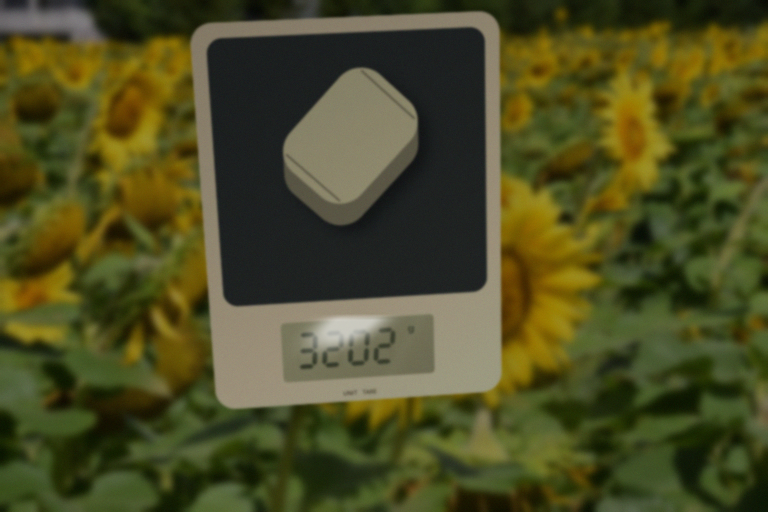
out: 3202 g
